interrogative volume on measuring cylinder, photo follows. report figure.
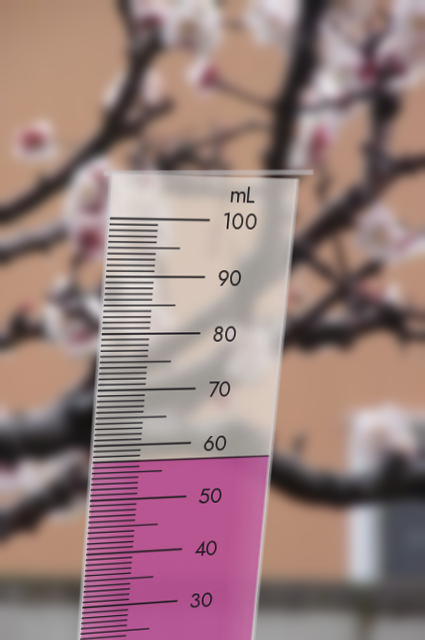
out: 57 mL
